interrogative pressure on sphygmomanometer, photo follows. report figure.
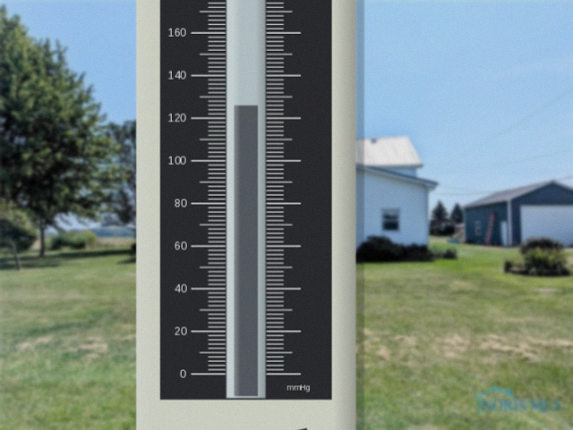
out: 126 mmHg
